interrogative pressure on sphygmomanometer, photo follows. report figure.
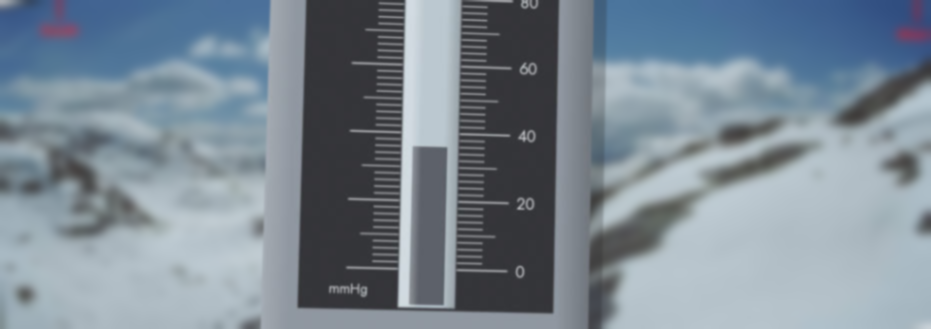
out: 36 mmHg
